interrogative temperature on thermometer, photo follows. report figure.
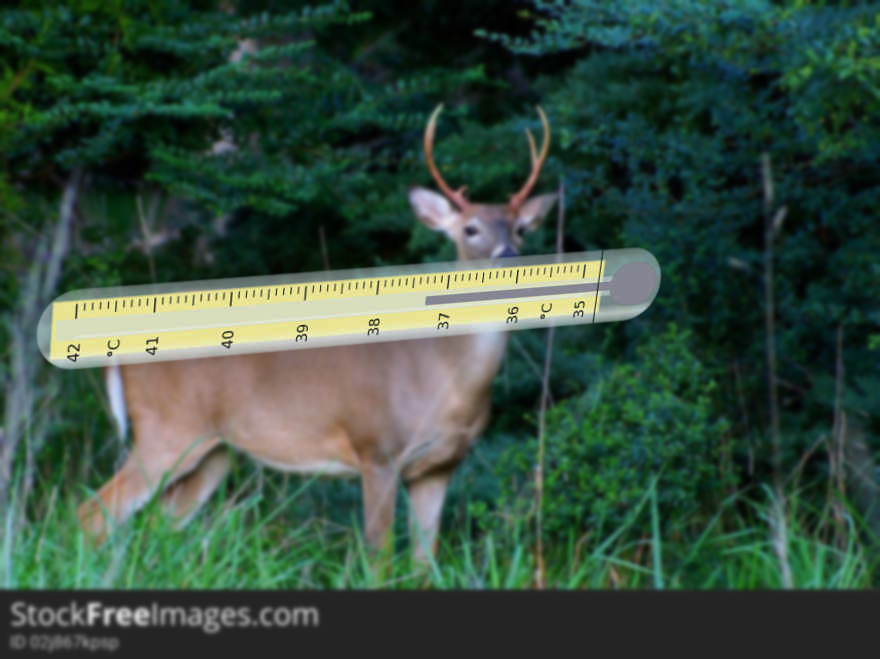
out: 37.3 °C
